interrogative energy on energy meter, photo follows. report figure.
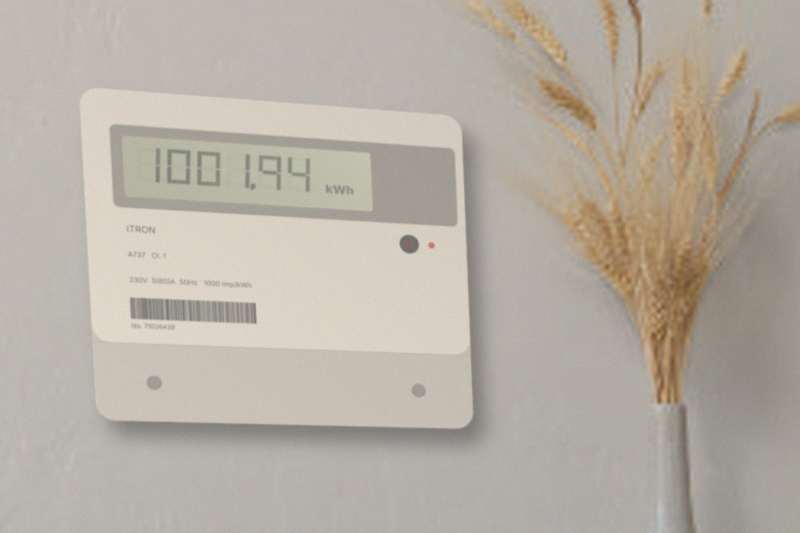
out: 1001.94 kWh
